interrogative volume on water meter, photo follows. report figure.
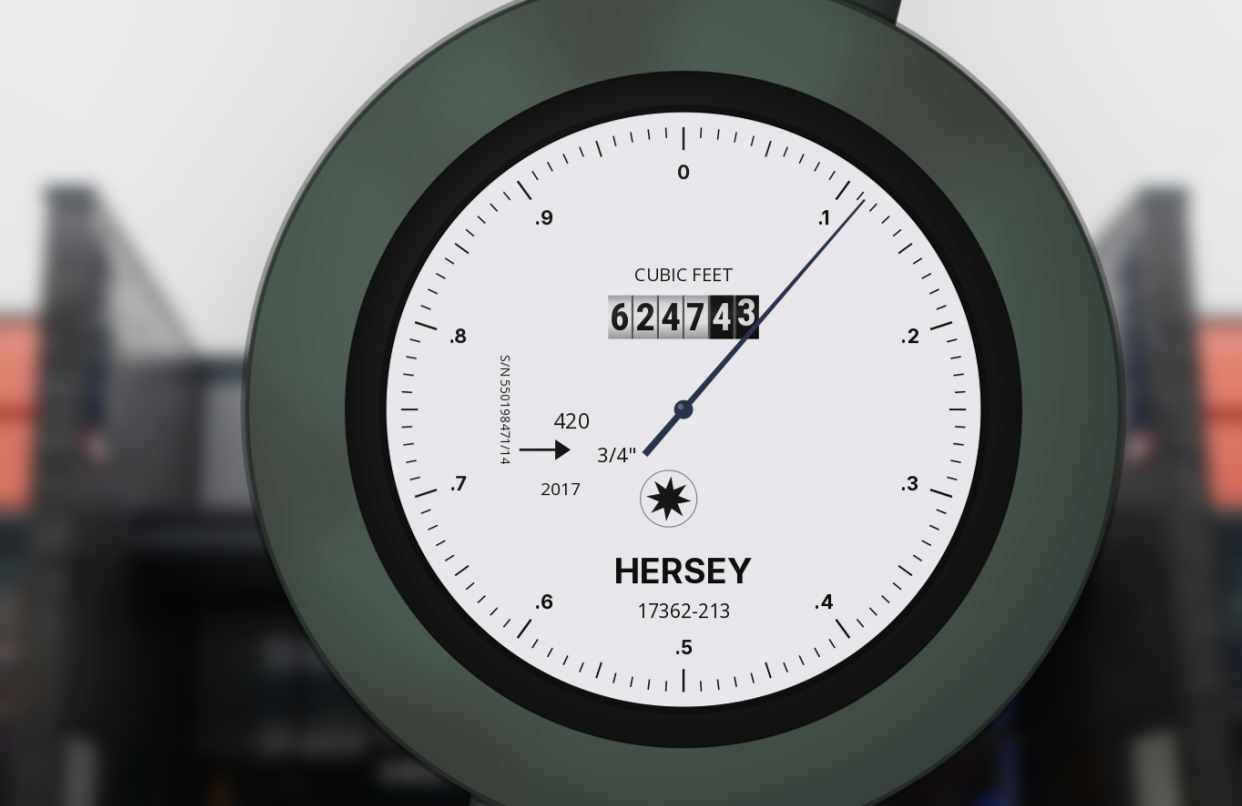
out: 624743.11 ft³
